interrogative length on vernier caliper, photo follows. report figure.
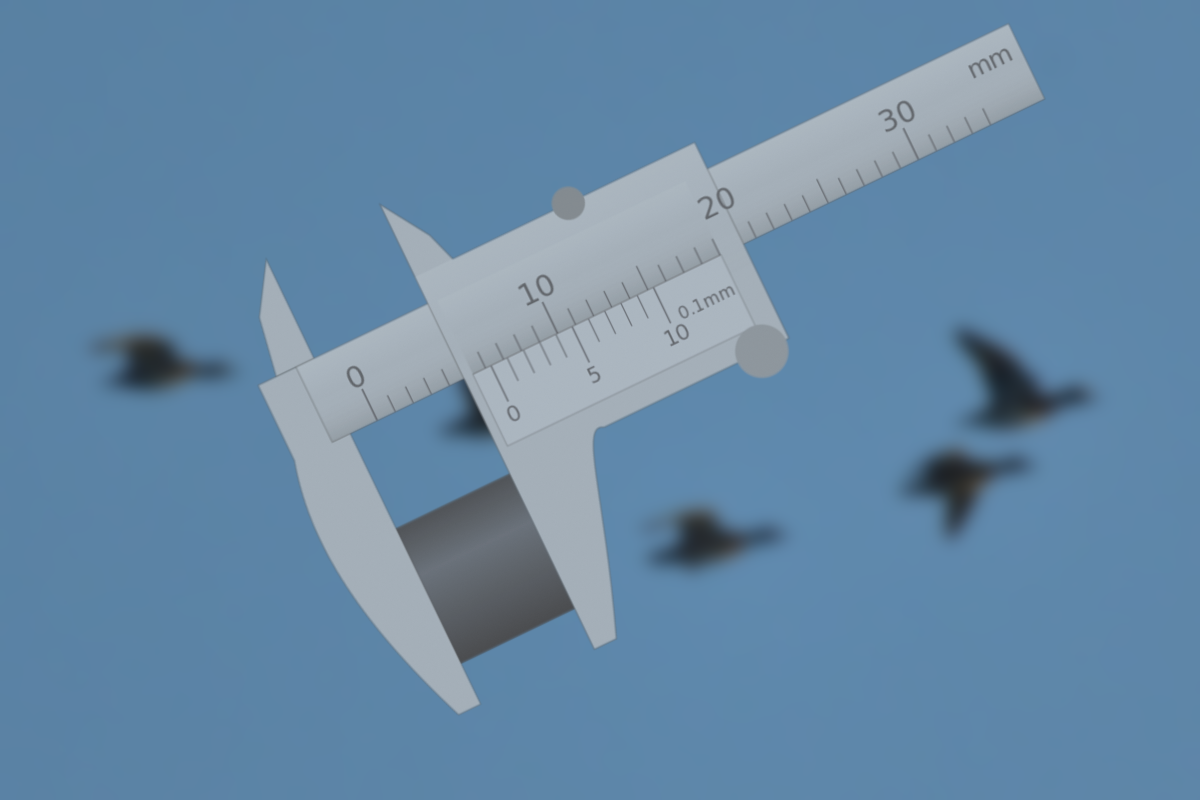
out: 6.3 mm
